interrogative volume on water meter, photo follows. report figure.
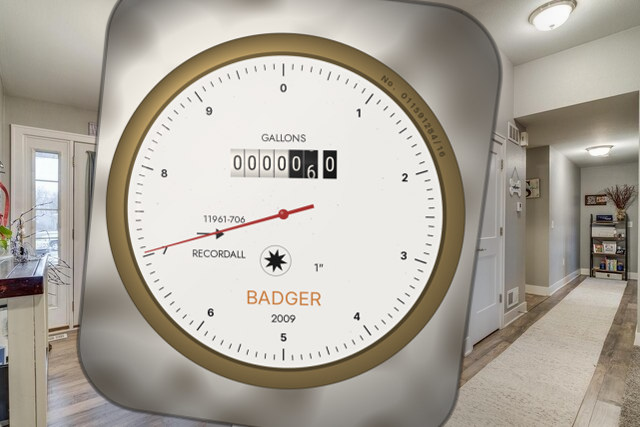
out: 57.0 gal
